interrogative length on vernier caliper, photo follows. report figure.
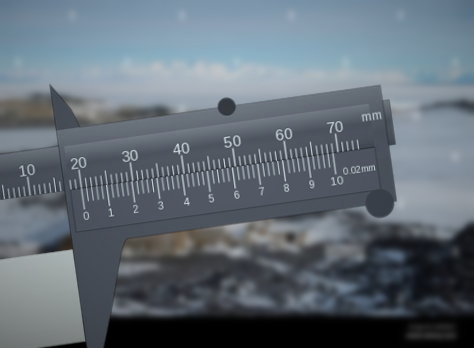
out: 20.0 mm
